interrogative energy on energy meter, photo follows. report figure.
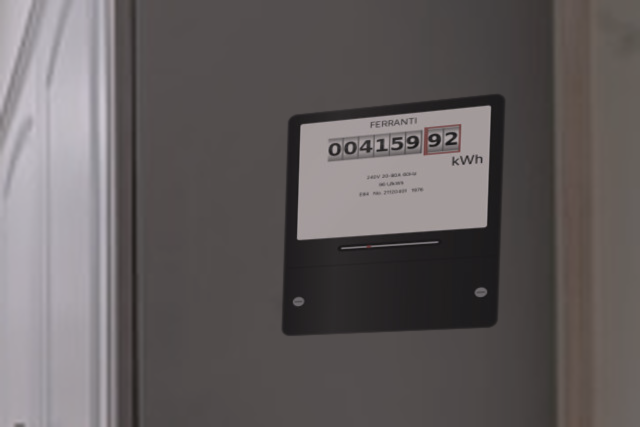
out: 4159.92 kWh
